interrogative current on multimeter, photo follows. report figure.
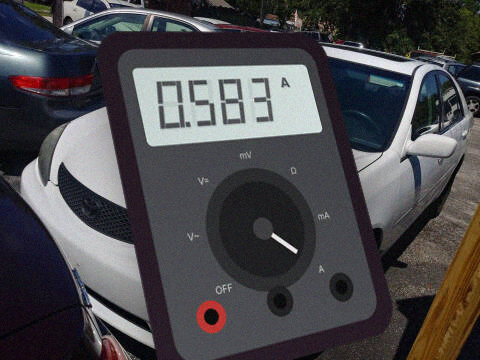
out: 0.583 A
